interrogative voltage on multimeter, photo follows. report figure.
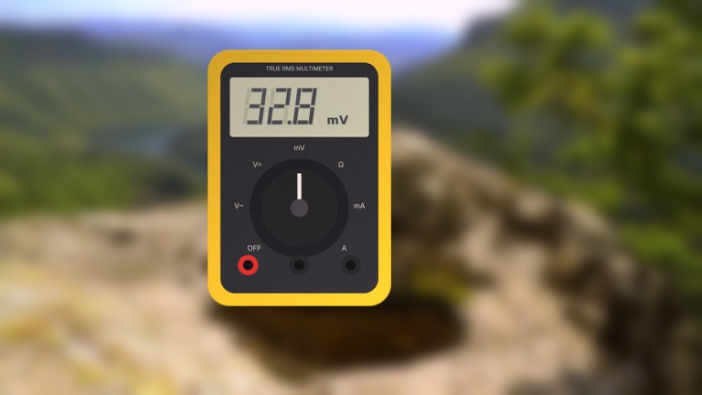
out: 32.8 mV
